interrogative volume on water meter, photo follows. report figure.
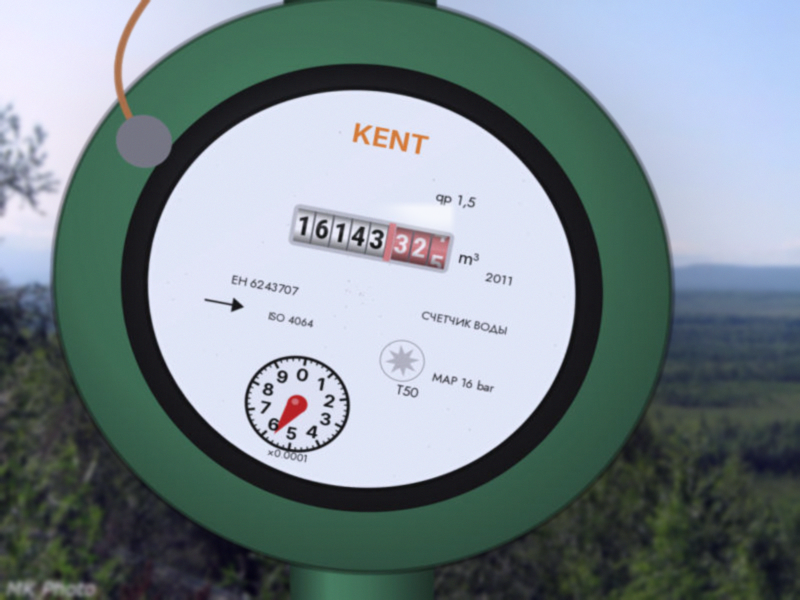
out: 16143.3245 m³
